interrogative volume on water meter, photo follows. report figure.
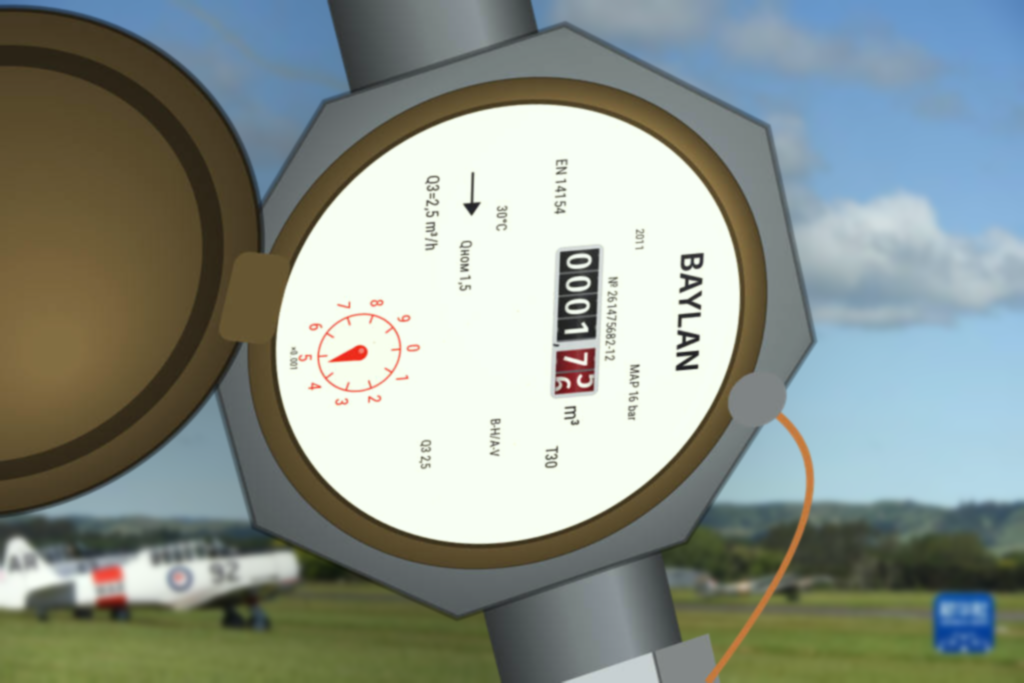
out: 1.754 m³
